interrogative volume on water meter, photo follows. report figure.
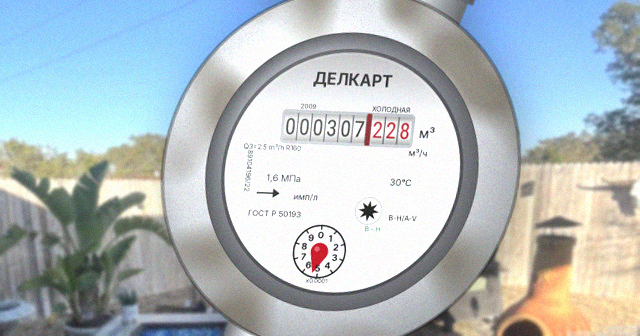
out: 307.2285 m³
